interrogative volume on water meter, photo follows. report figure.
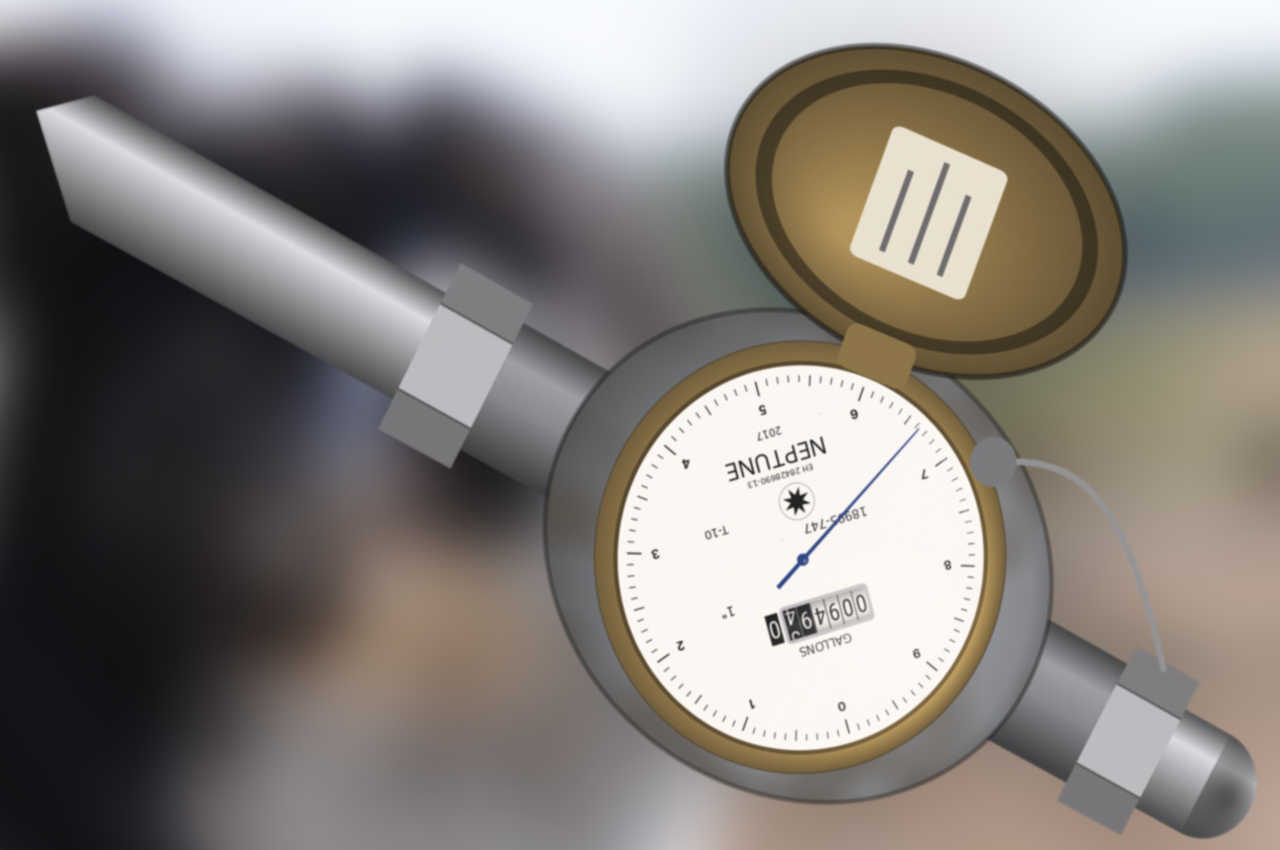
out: 94936.6 gal
